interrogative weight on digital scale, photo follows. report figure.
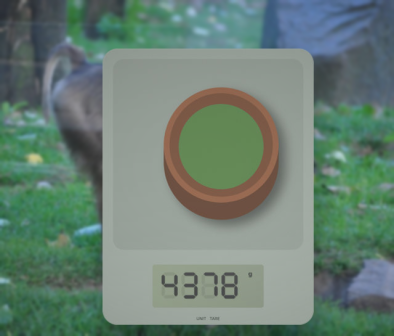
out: 4378 g
